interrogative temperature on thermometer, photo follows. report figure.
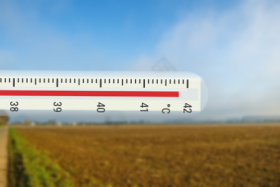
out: 41.8 °C
